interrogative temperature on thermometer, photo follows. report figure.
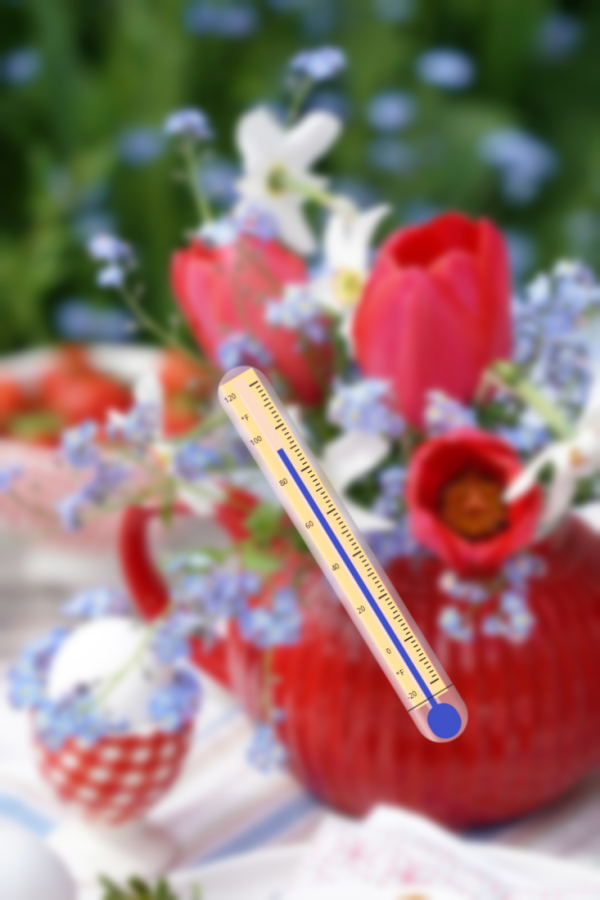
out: 92 °F
